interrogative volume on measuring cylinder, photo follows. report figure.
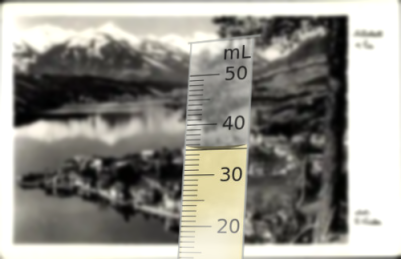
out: 35 mL
